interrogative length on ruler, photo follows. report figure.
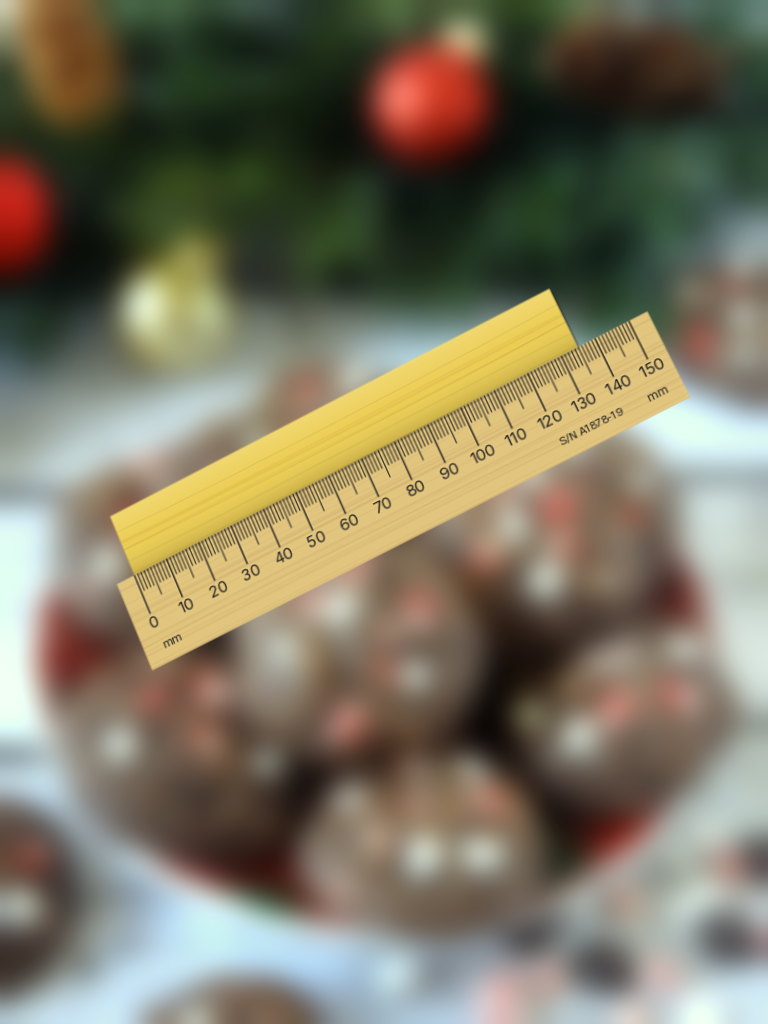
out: 135 mm
